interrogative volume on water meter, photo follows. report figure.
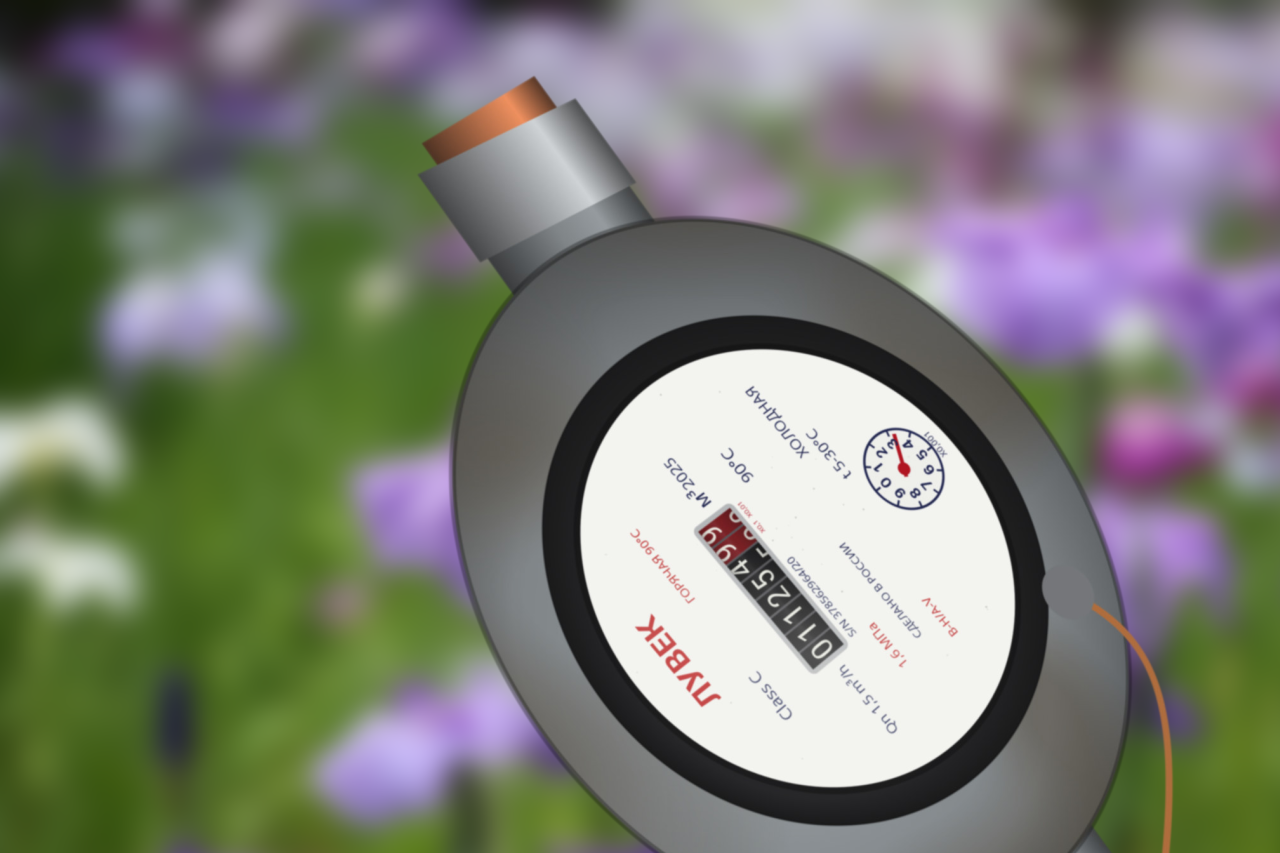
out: 11254.993 m³
